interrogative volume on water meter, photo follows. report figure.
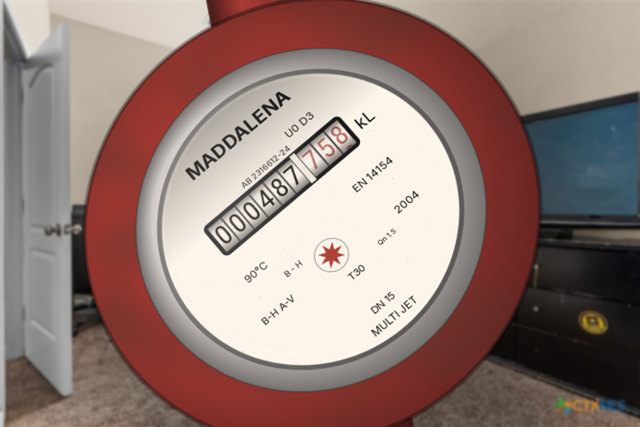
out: 487.758 kL
